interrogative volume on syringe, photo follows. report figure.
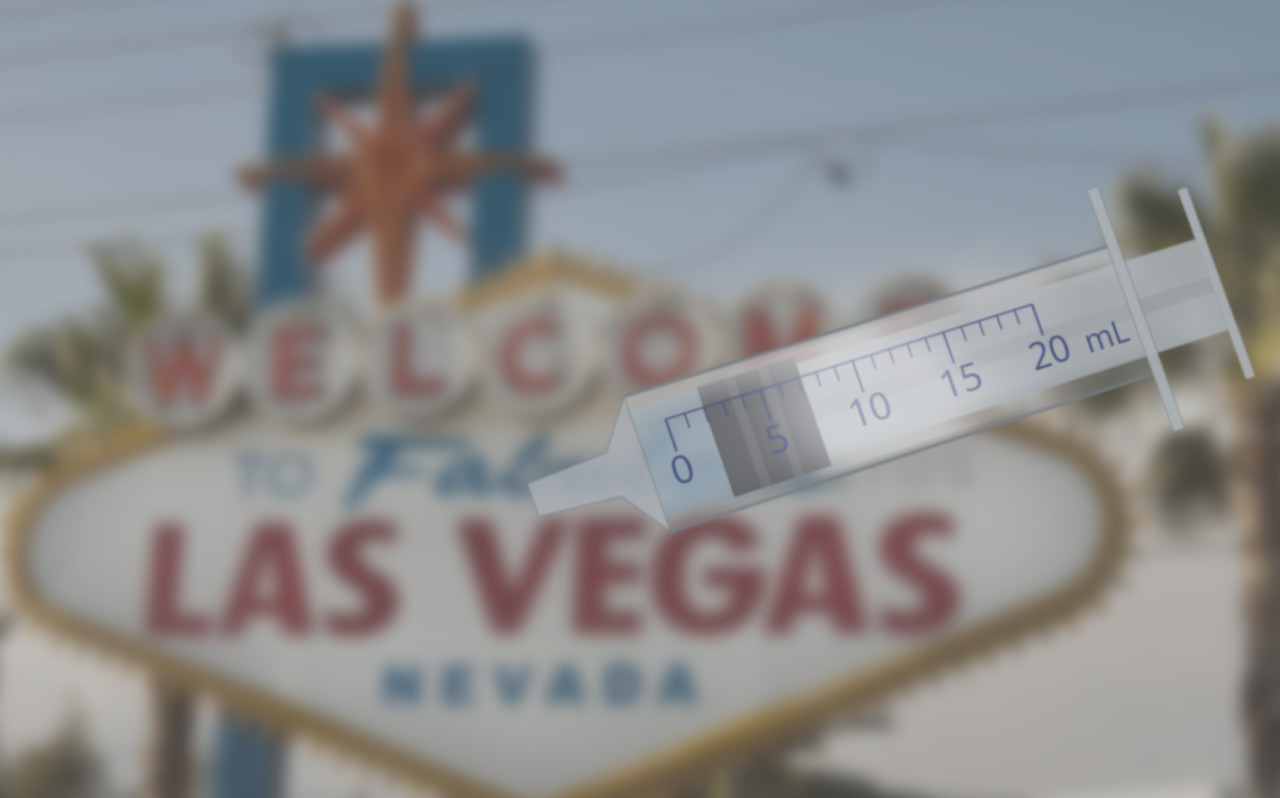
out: 2 mL
